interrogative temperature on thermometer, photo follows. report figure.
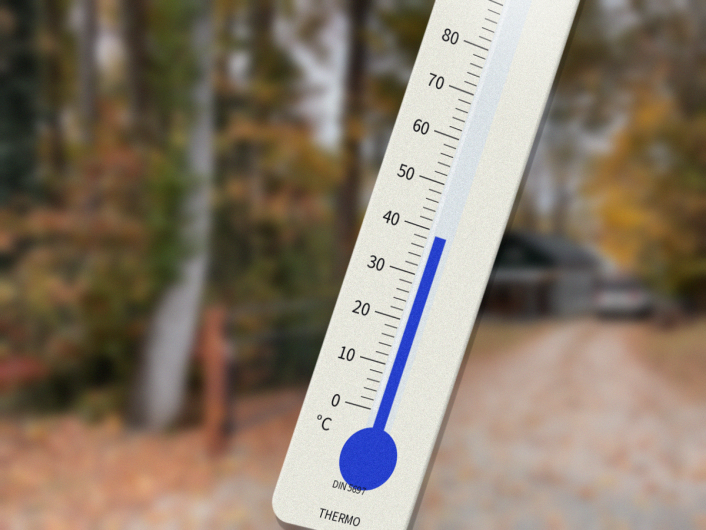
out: 39 °C
